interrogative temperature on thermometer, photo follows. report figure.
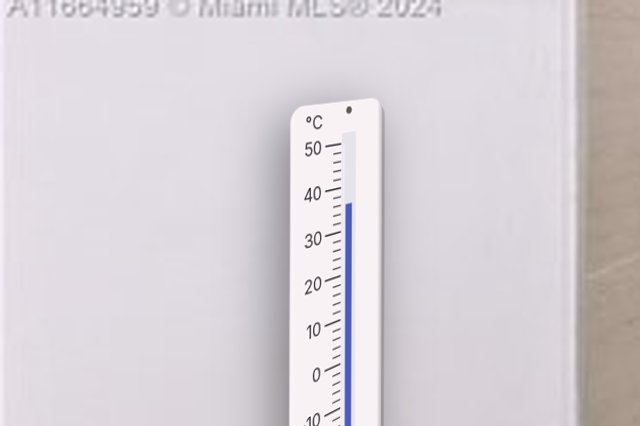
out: 36 °C
